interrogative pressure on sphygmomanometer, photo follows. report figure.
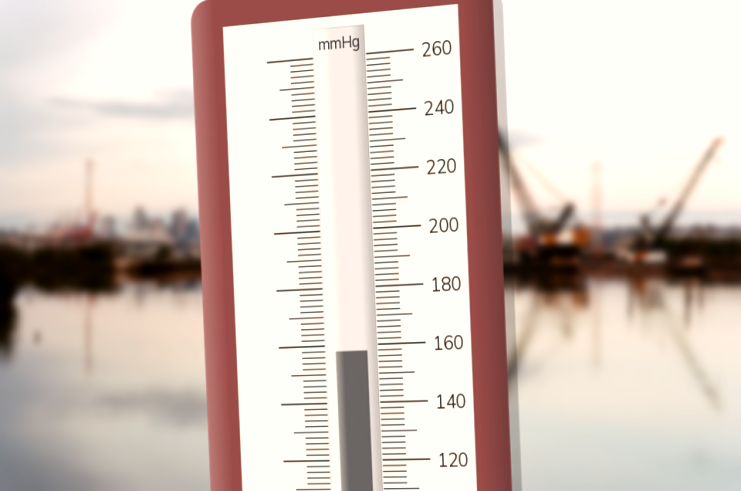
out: 158 mmHg
